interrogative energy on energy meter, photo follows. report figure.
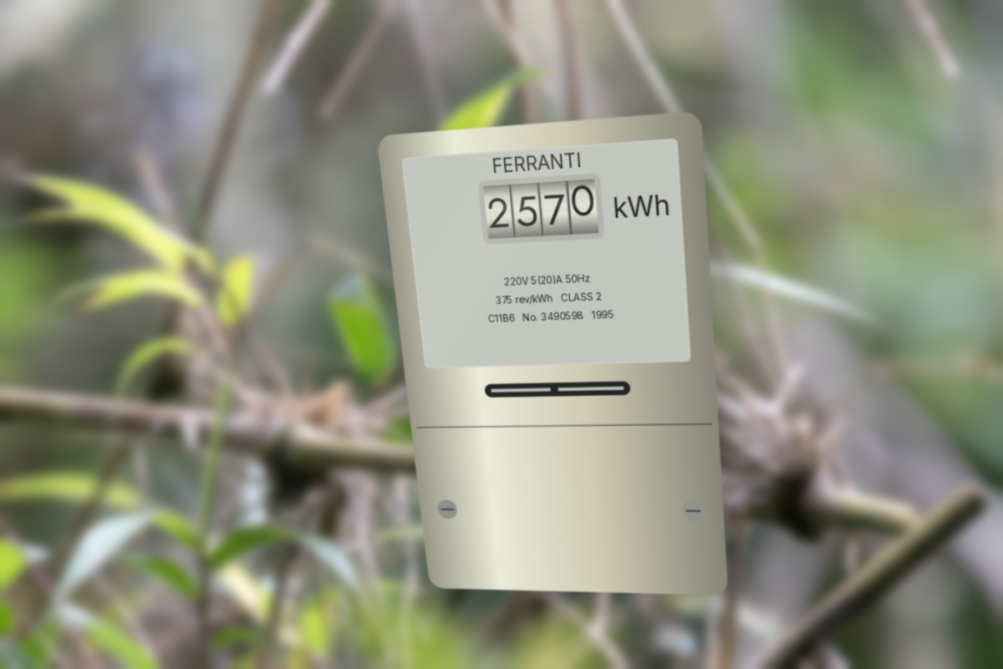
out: 2570 kWh
